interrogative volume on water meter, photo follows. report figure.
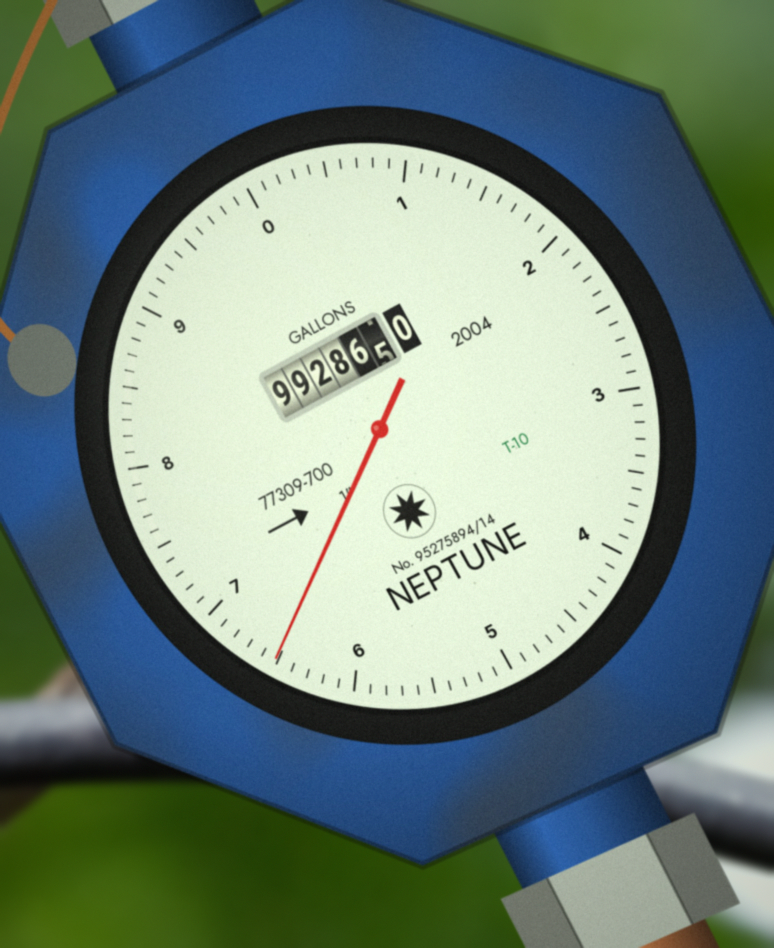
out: 9928646.5 gal
